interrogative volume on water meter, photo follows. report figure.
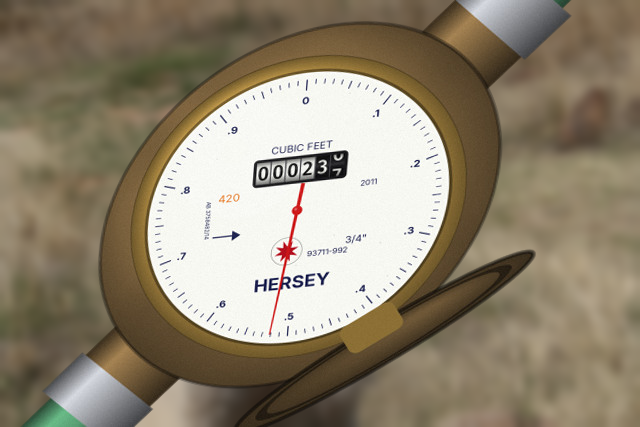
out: 236.52 ft³
